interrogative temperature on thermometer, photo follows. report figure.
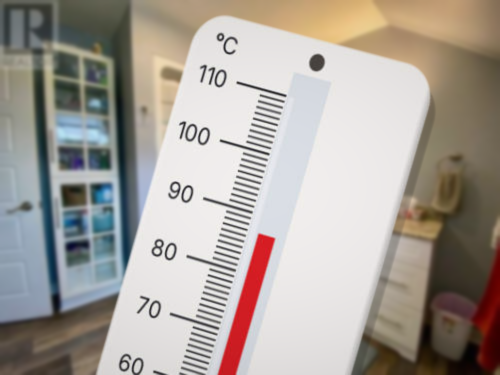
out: 87 °C
